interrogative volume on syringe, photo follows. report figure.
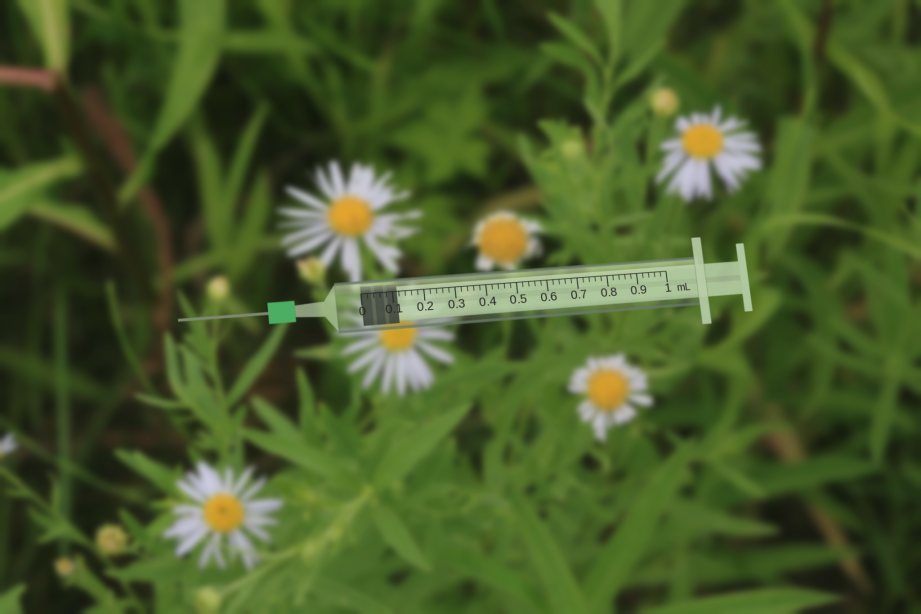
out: 0 mL
